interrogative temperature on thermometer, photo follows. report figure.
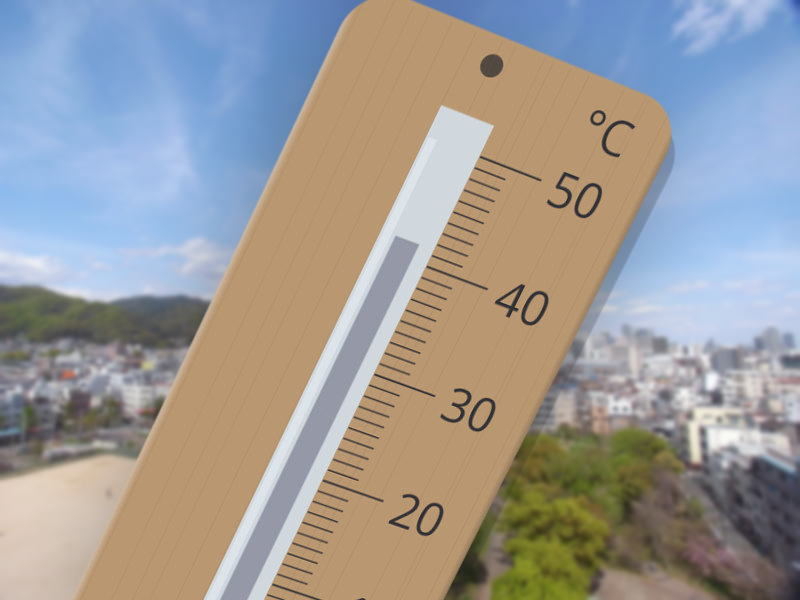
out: 41.5 °C
